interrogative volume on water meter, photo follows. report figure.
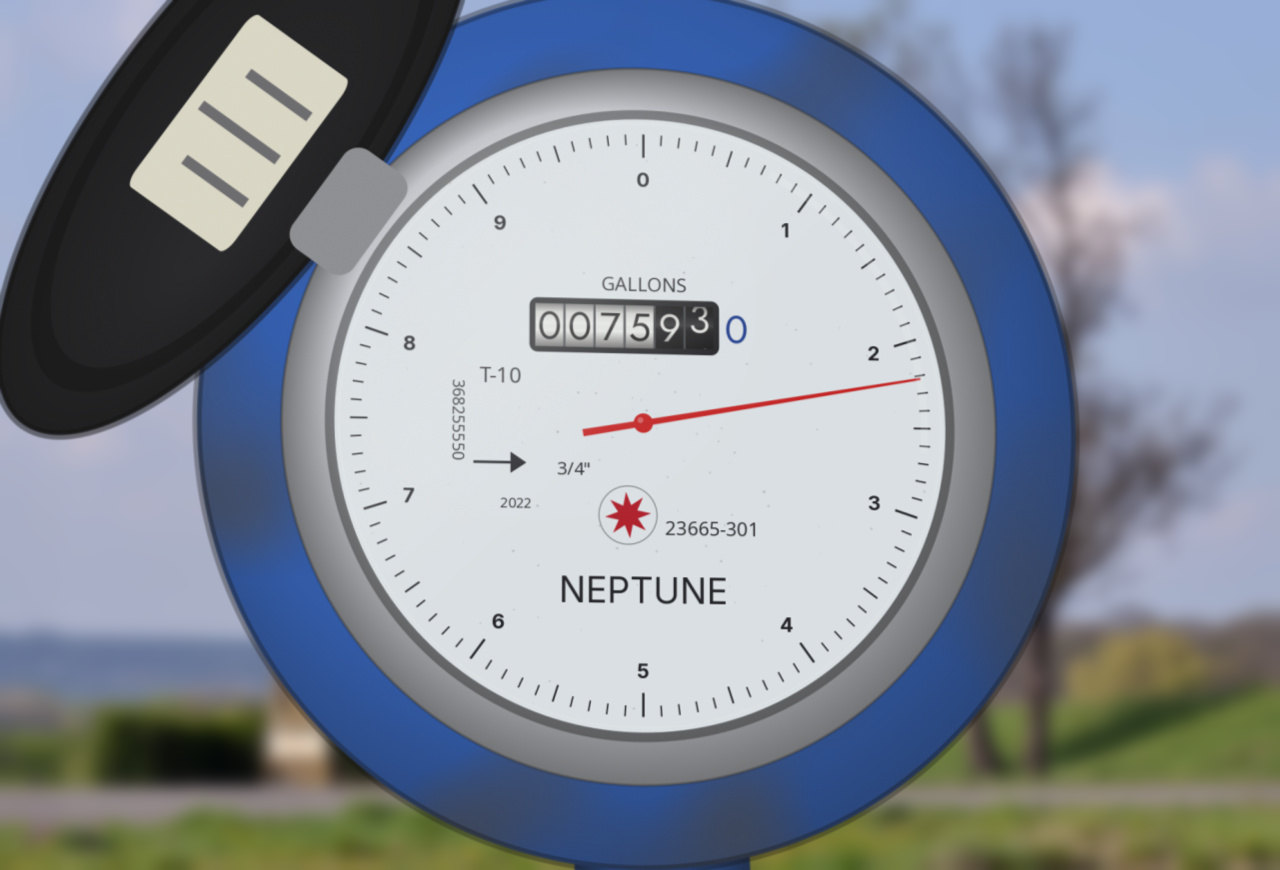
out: 75932.2 gal
